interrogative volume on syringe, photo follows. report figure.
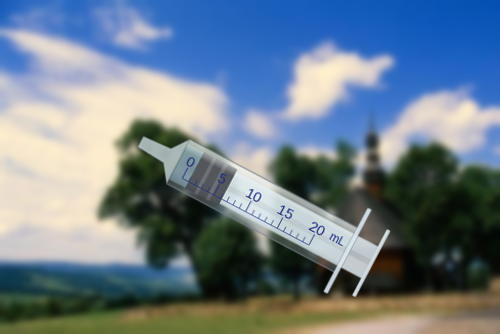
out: 1 mL
